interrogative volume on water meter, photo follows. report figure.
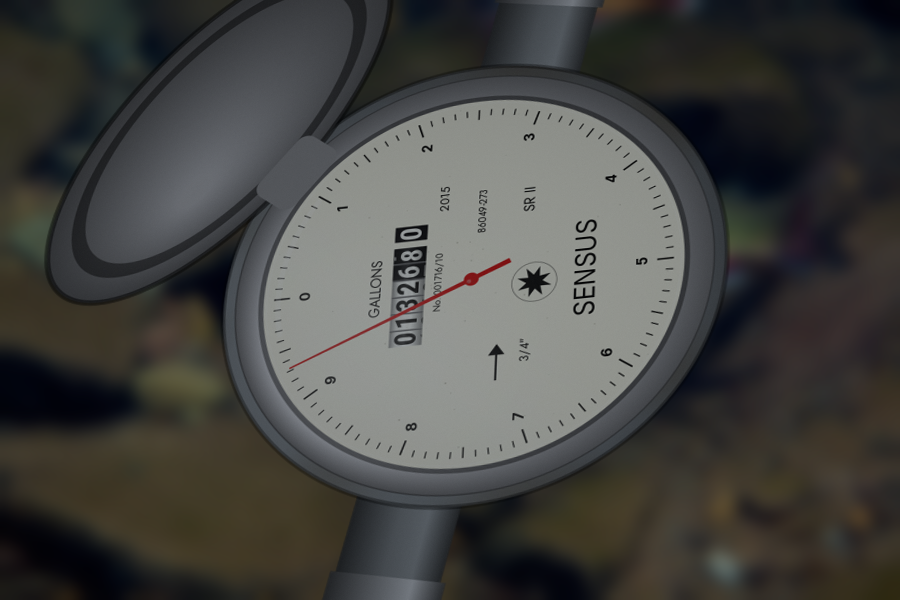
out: 132679.3 gal
